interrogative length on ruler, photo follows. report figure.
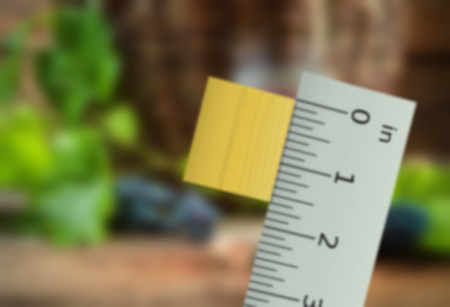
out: 1.625 in
